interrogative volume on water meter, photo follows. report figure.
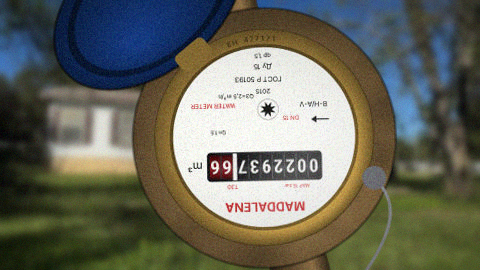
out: 22937.66 m³
